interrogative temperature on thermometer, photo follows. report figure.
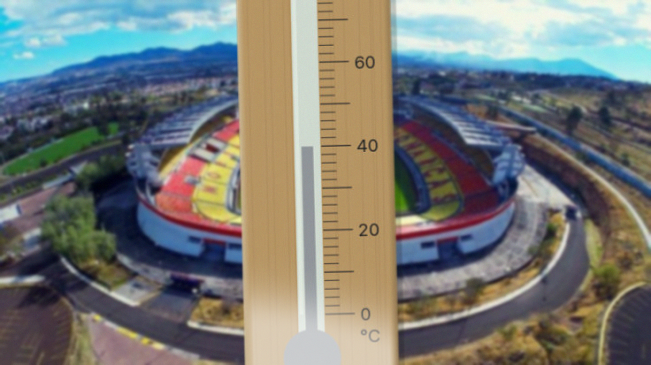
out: 40 °C
